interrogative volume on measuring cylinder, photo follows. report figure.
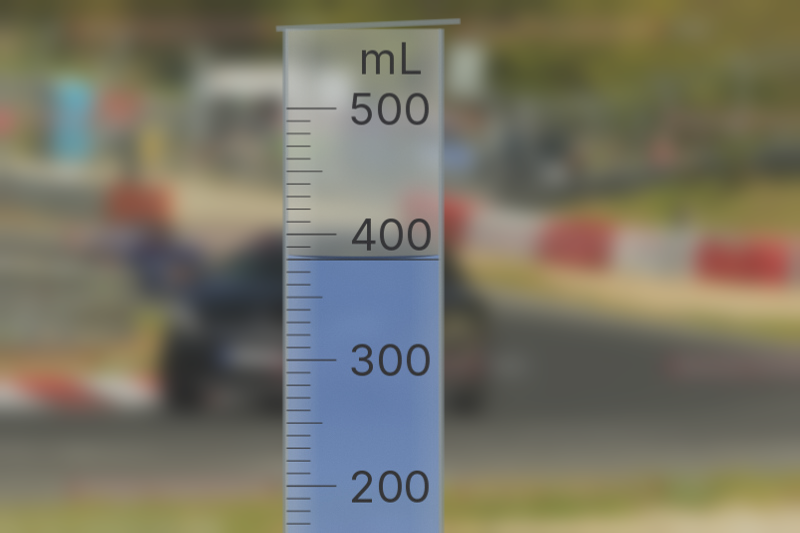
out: 380 mL
